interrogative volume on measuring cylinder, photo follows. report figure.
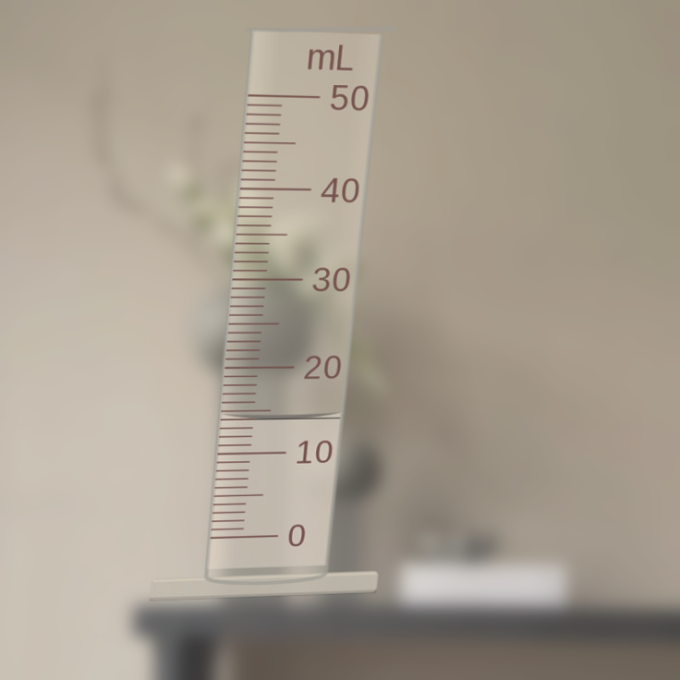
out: 14 mL
